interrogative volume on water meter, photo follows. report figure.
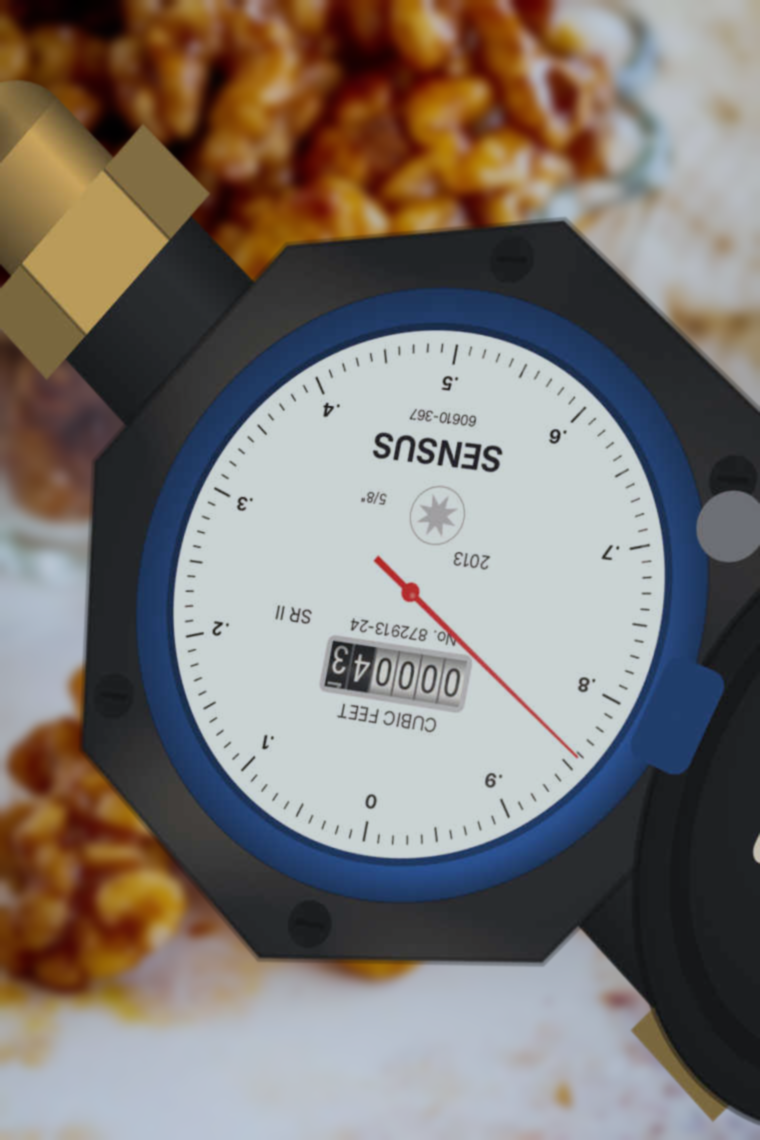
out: 42.84 ft³
